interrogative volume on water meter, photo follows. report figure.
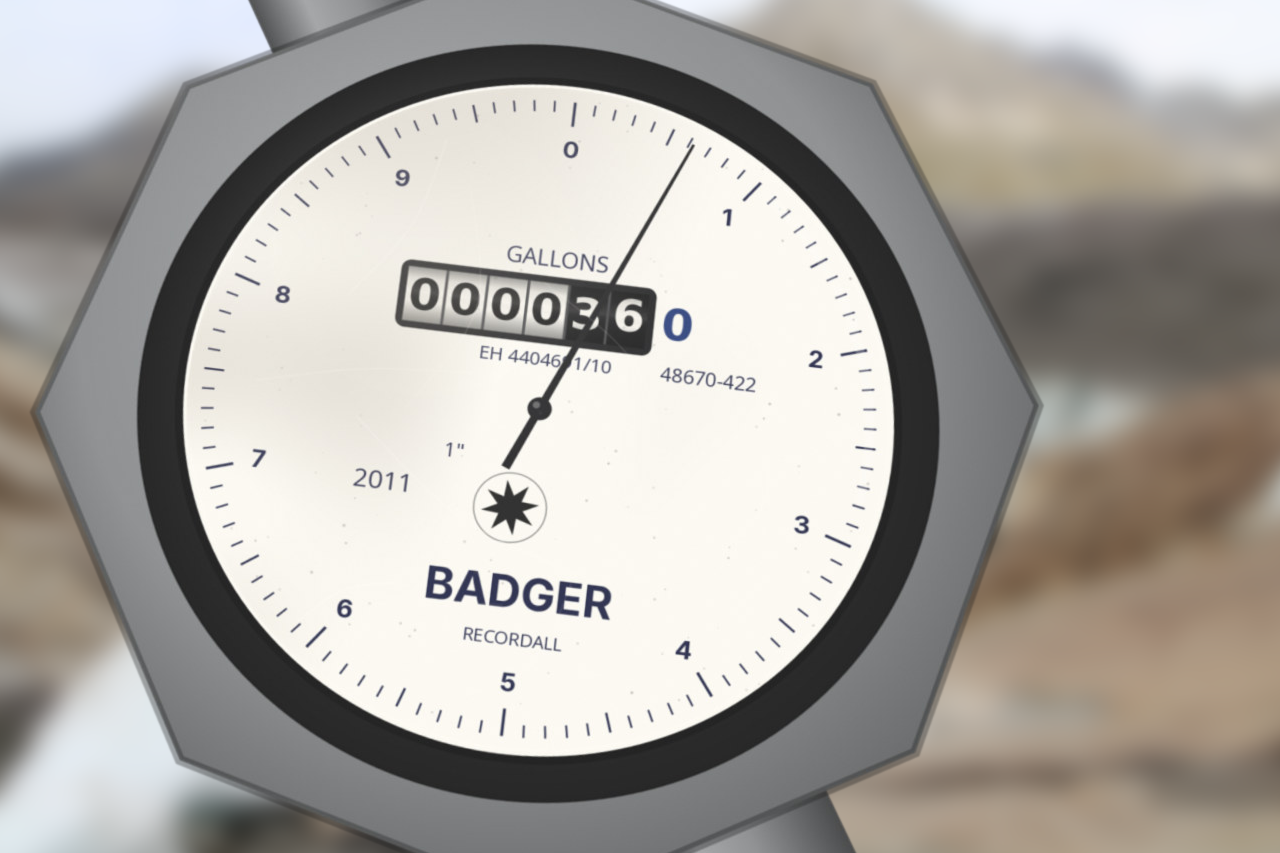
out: 360.6 gal
